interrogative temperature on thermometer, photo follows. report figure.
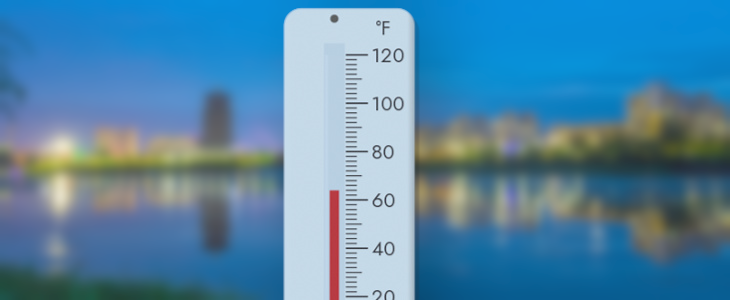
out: 64 °F
